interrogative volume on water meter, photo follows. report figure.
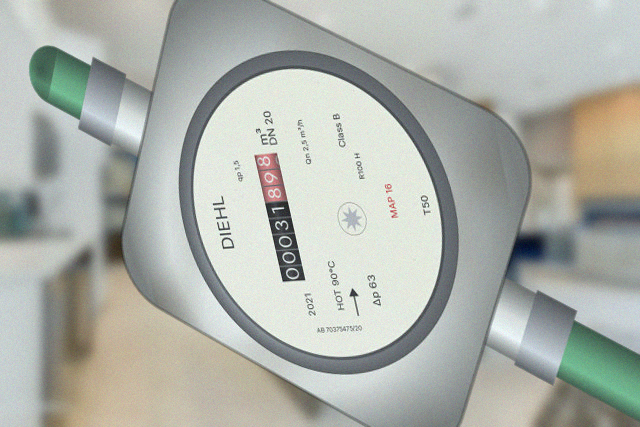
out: 31.898 m³
